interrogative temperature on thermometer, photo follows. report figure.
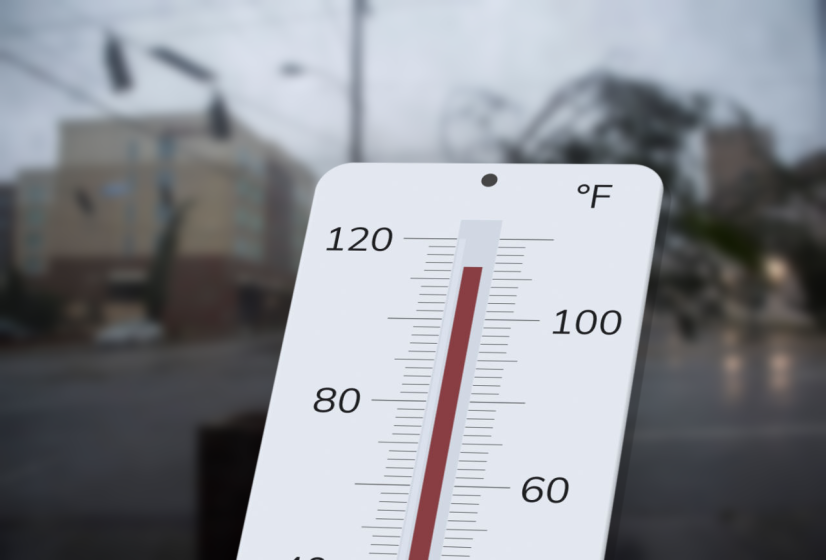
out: 113 °F
